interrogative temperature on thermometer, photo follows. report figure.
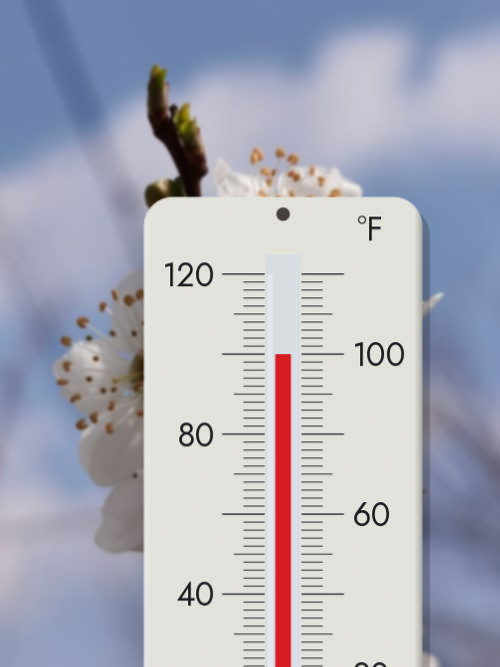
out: 100 °F
